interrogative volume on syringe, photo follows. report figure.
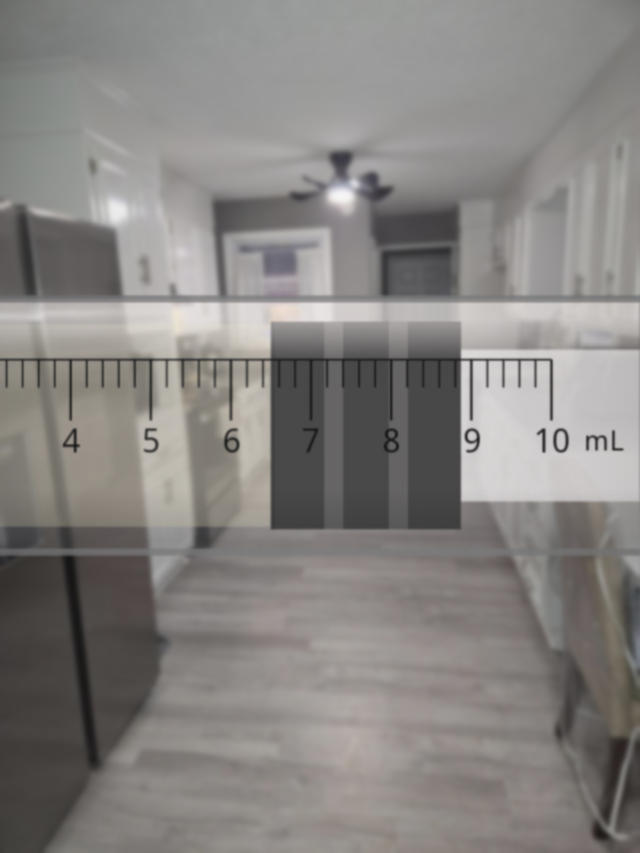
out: 6.5 mL
